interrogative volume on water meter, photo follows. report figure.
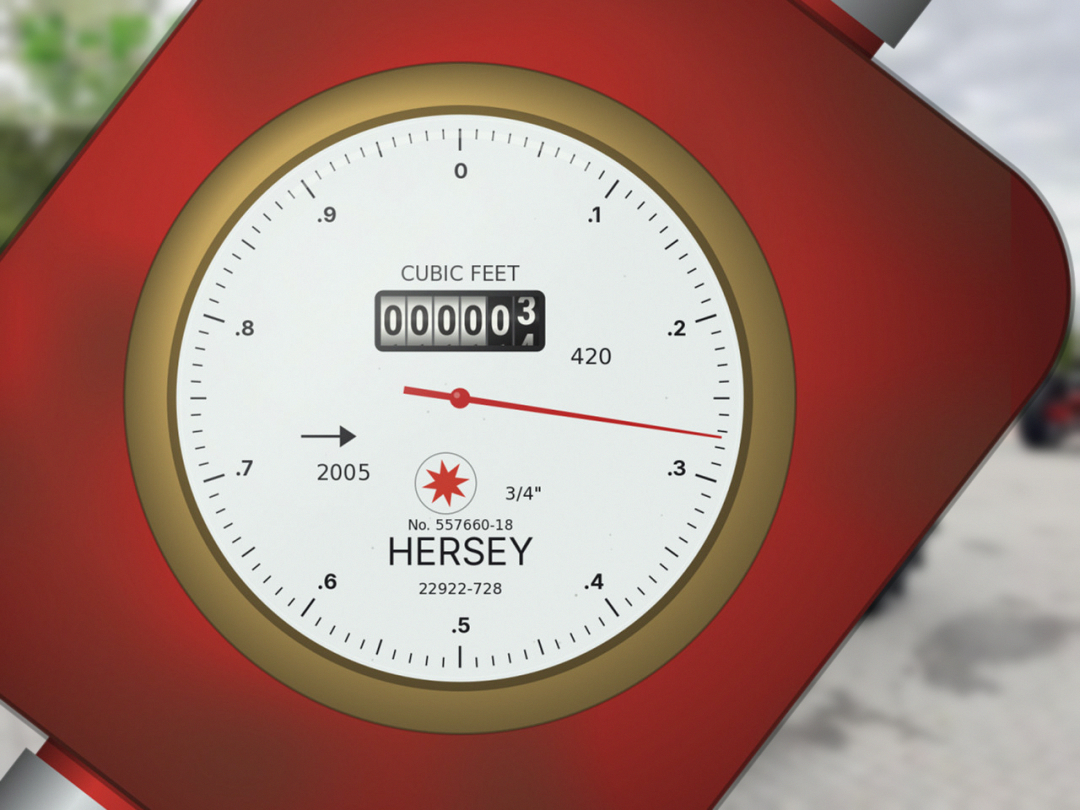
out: 3.27 ft³
